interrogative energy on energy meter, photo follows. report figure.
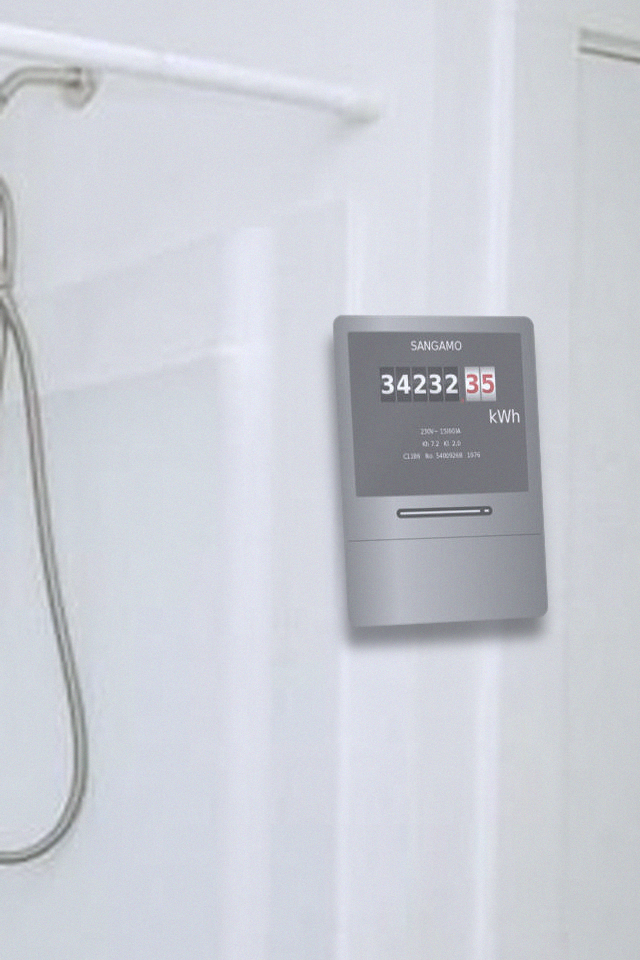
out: 34232.35 kWh
